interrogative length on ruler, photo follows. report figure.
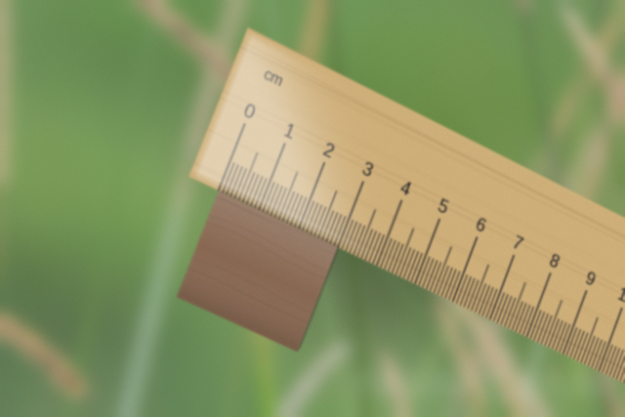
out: 3 cm
